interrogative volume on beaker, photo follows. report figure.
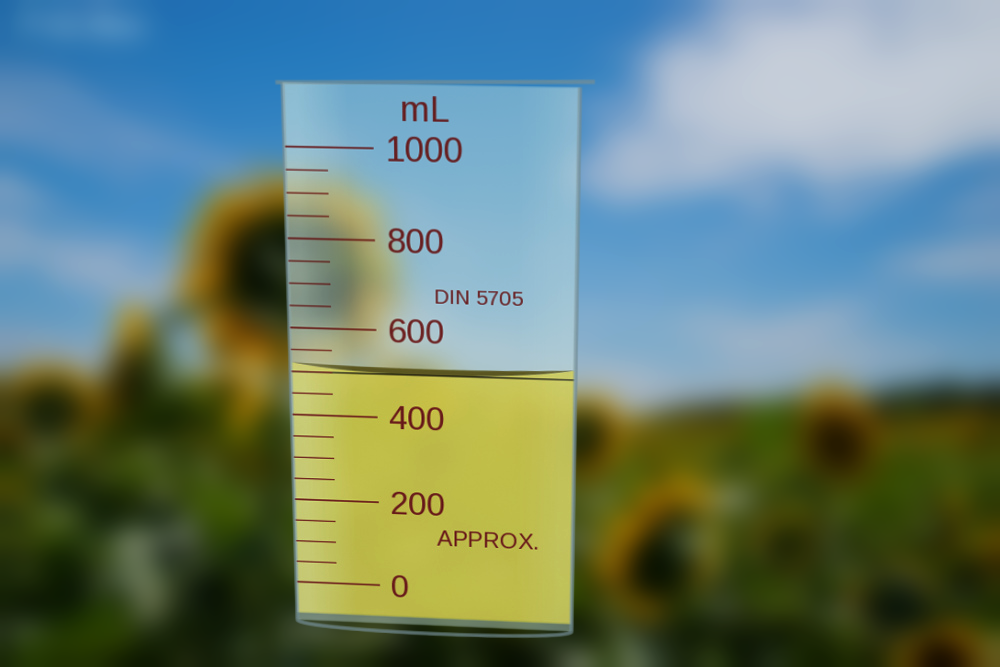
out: 500 mL
